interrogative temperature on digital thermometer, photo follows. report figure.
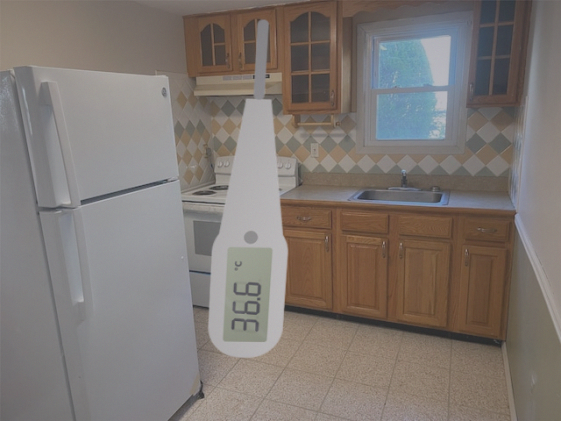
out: 36.6 °C
